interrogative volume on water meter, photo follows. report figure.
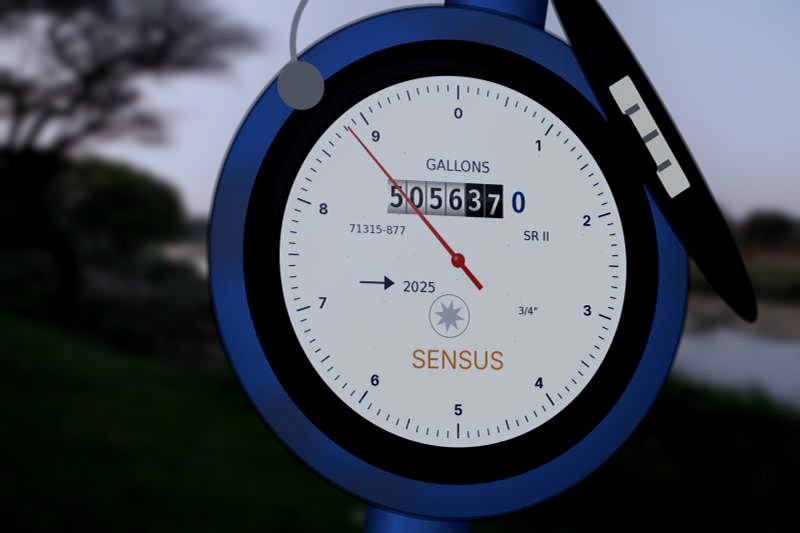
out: 5056368.8 gal
